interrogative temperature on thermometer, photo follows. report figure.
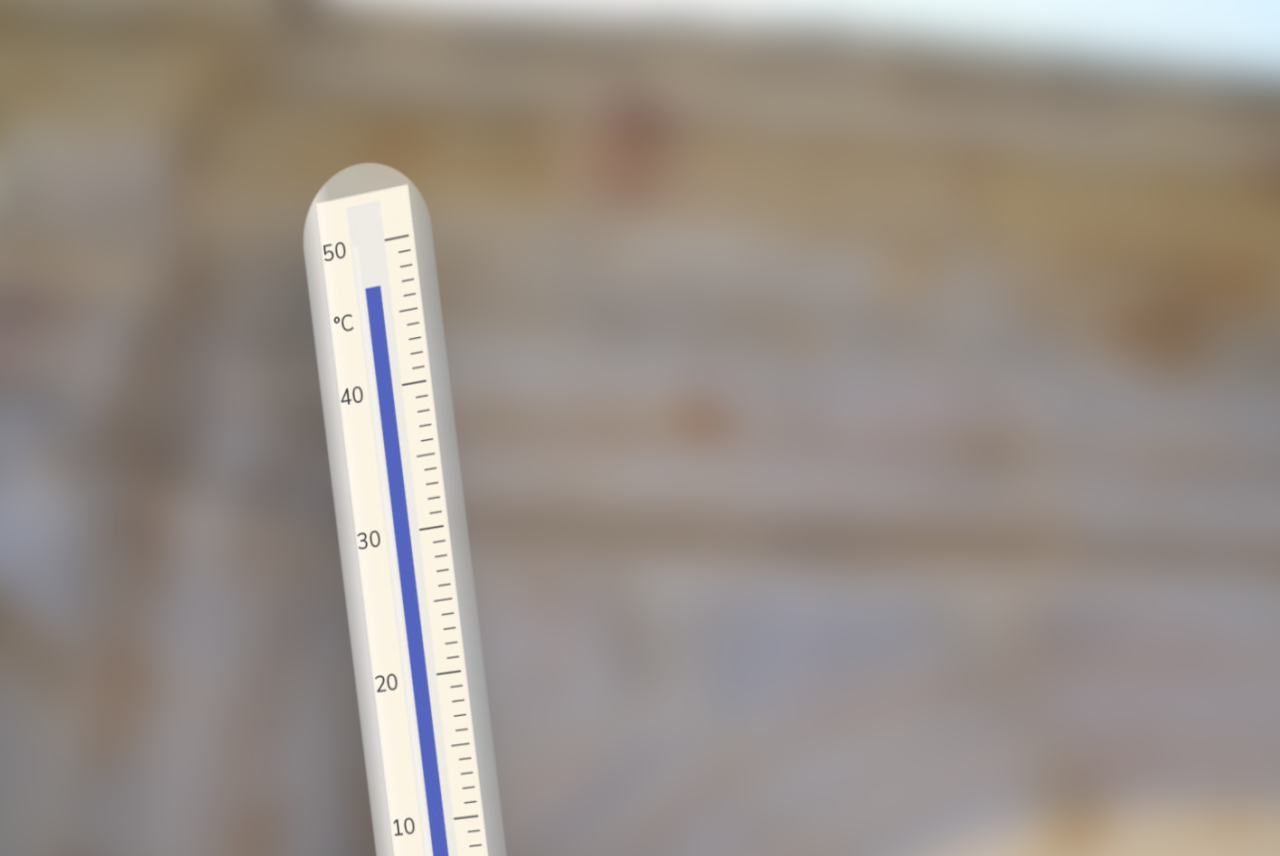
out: 47 °C
